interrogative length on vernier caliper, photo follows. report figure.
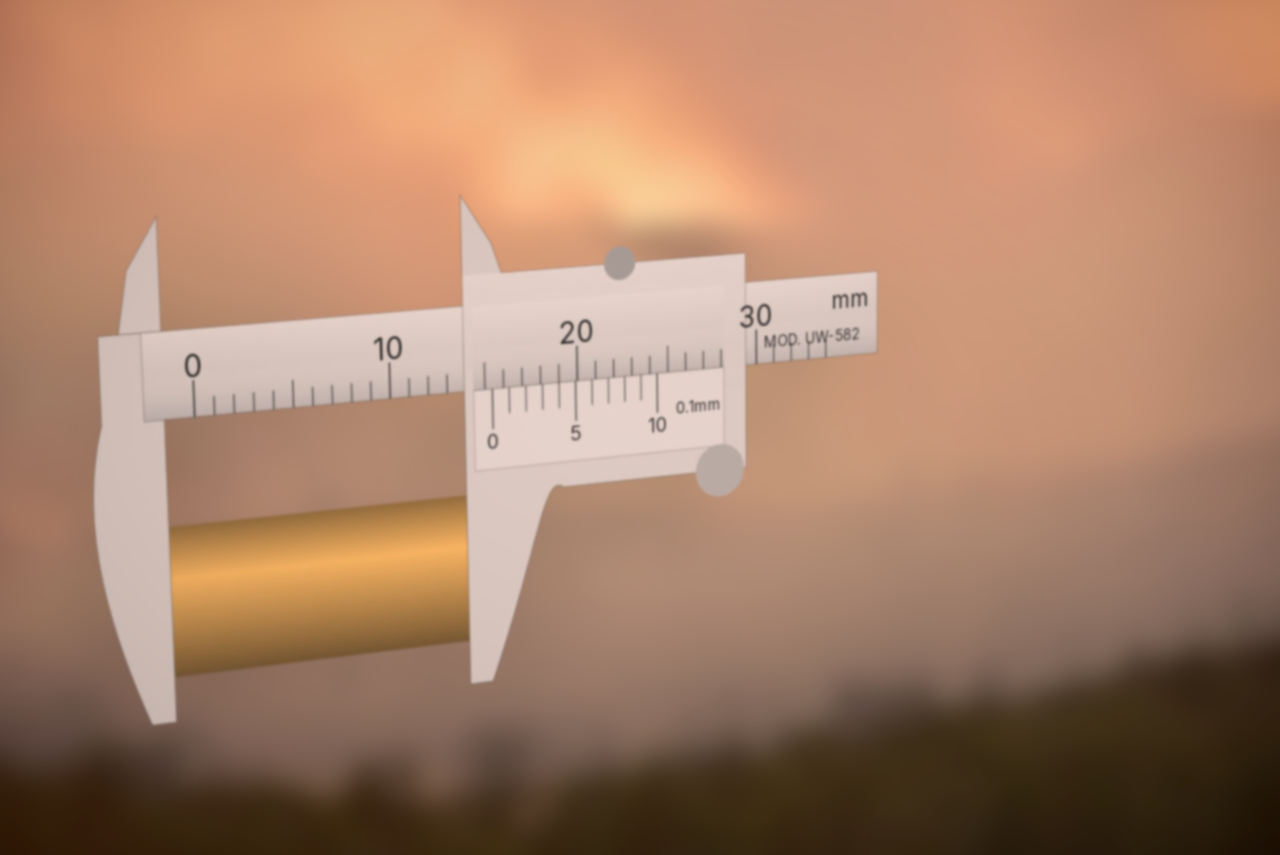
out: 15.4 mm
